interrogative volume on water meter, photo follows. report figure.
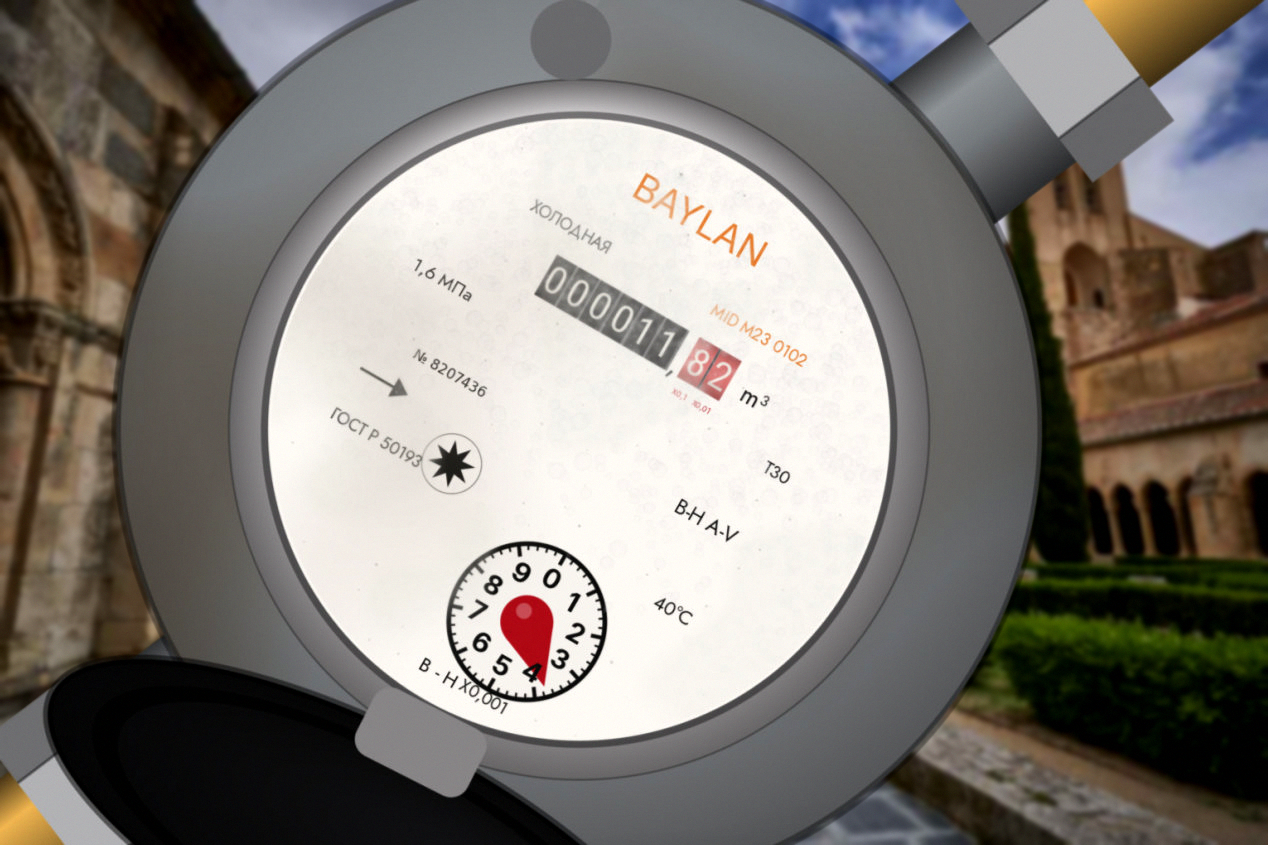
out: 11.823 m³
